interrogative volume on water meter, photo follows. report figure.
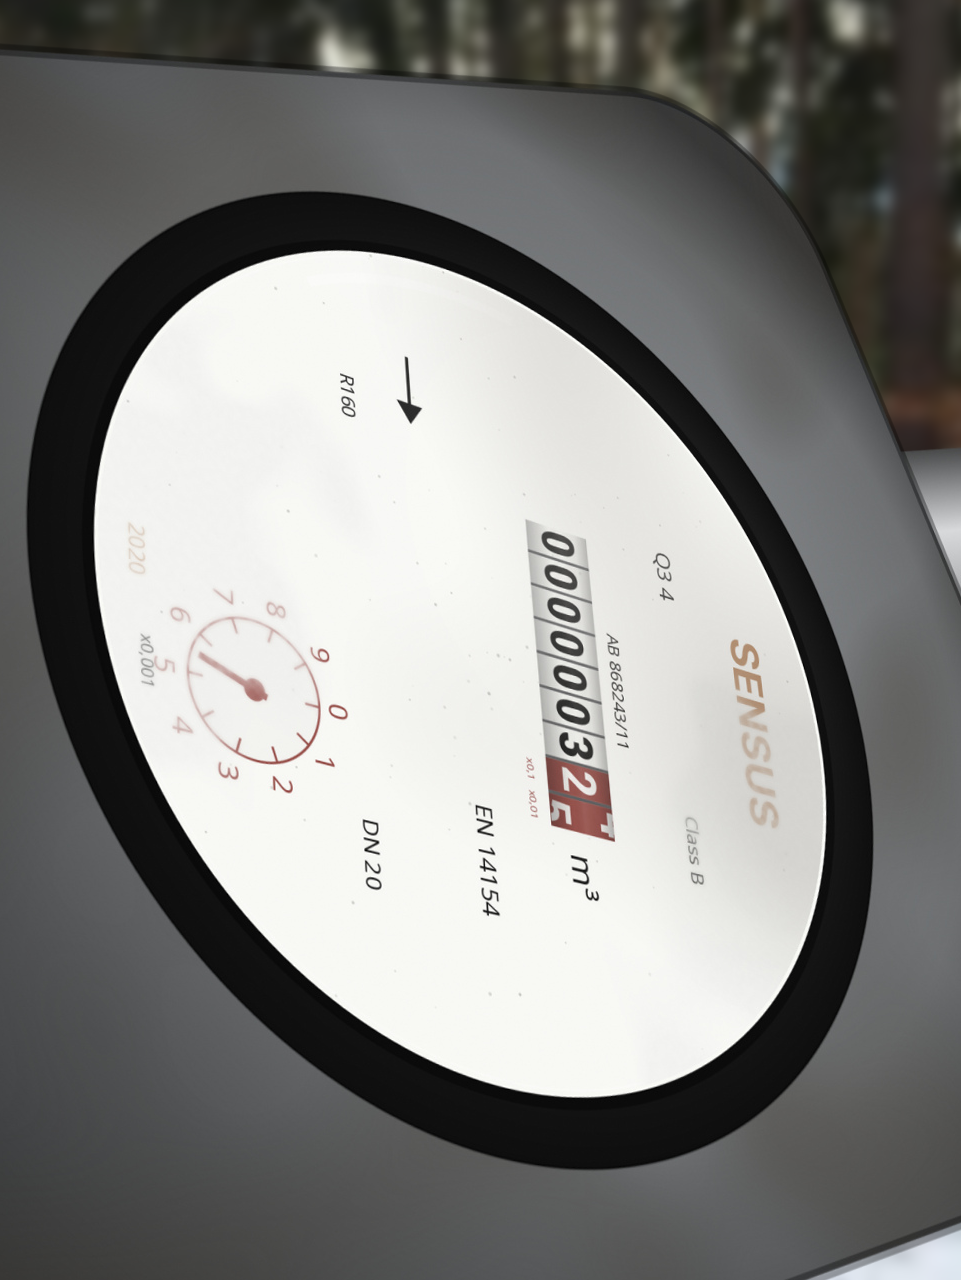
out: 3.245 m³
